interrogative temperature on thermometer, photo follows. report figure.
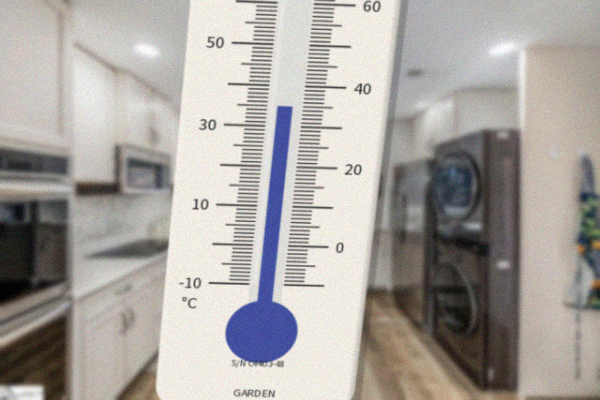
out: 35 °C
